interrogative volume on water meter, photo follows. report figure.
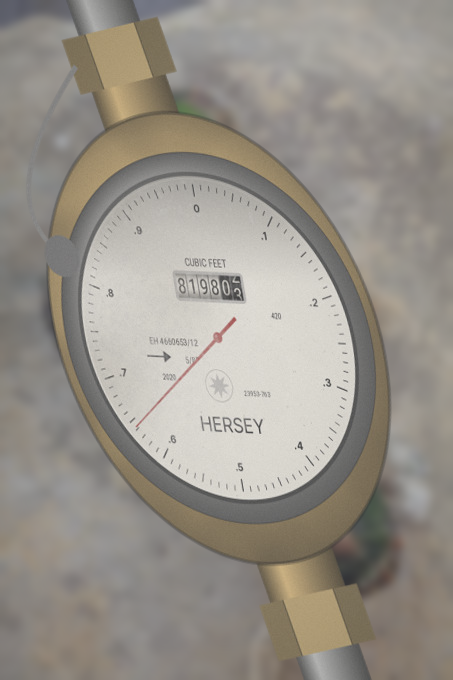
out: 819802.64 ft³
